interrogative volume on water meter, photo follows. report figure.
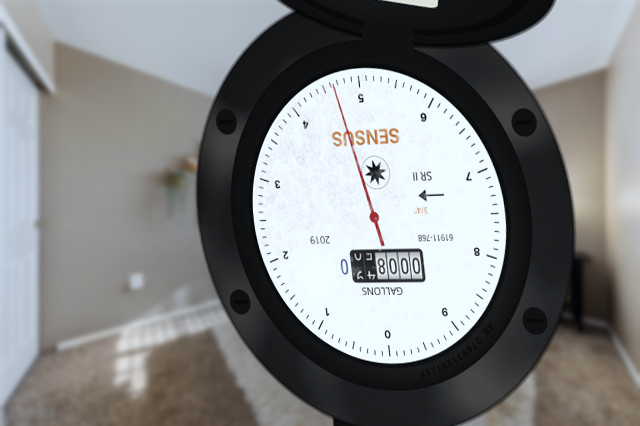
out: 8494.6 gal
